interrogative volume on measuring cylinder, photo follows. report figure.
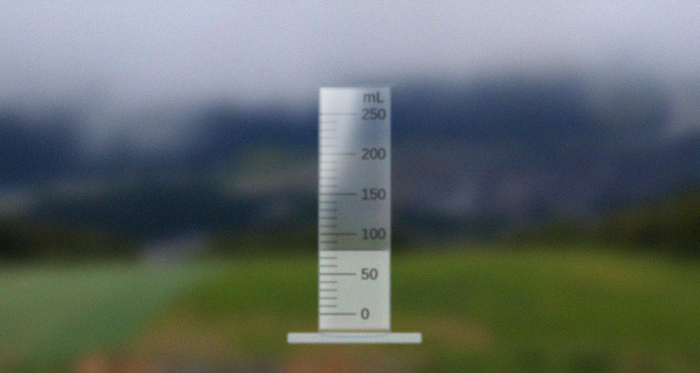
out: 80 mL
